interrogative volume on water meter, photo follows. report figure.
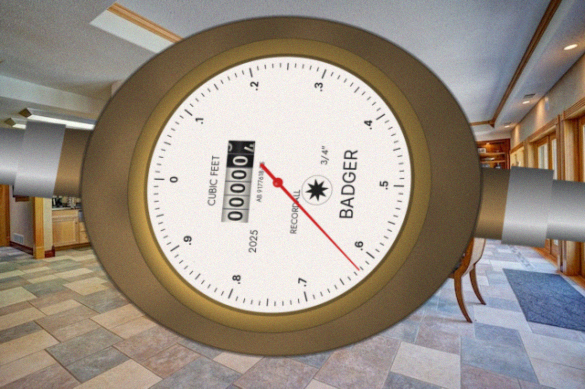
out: 3.62 ft³
